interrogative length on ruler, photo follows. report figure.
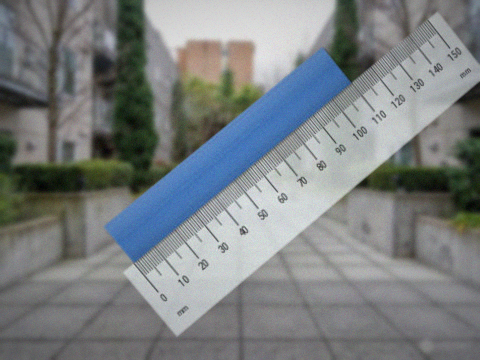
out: 110 mm
